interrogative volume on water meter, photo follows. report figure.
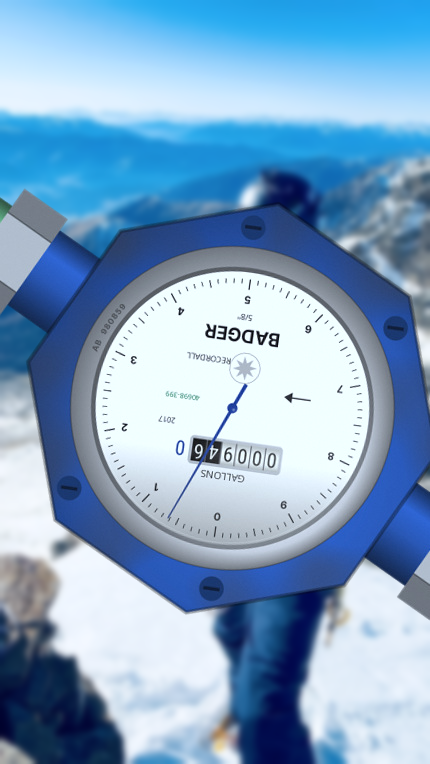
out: 9460.6 gal
